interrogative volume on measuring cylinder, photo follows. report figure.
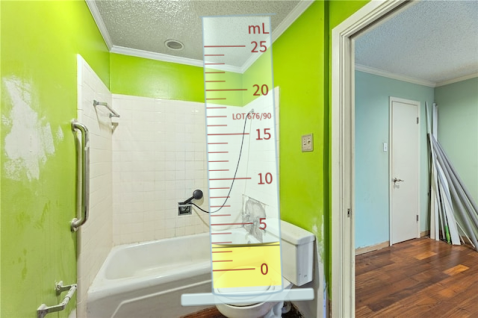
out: 2.5 mL
